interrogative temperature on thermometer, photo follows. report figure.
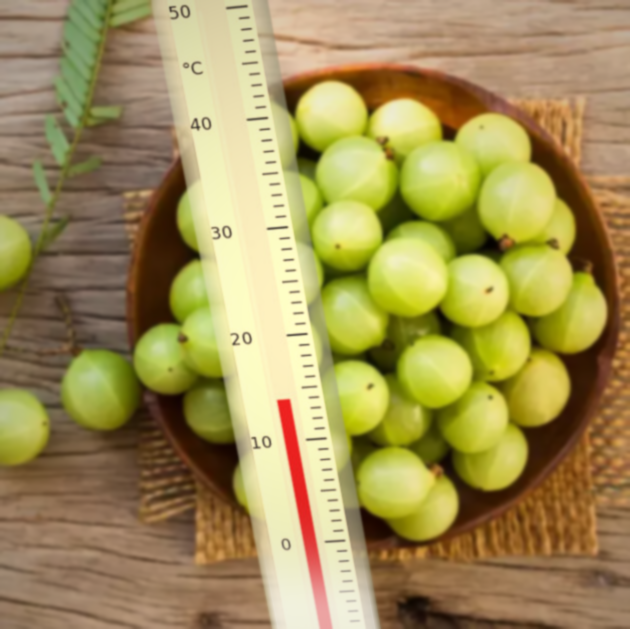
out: 14 °C
